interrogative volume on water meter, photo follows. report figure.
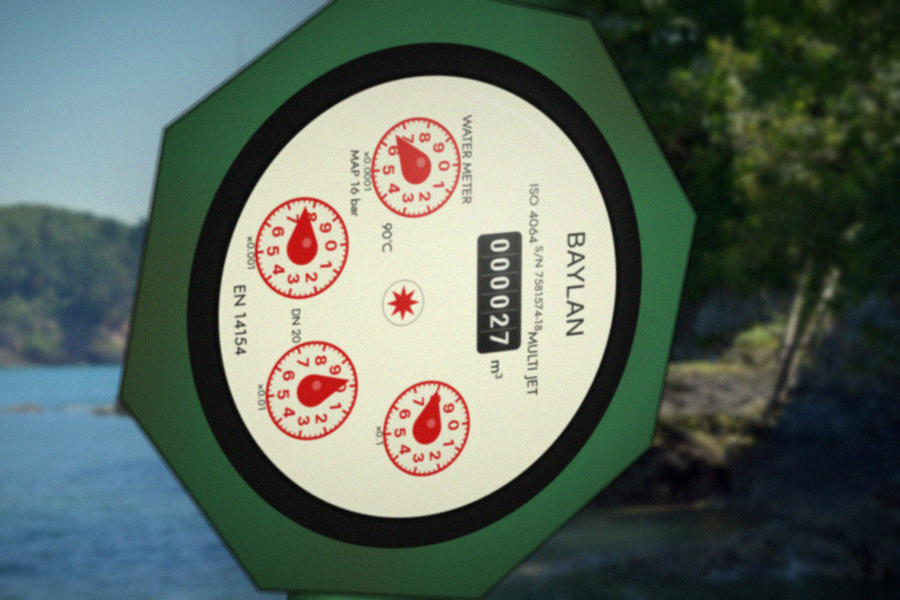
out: 27.7976 m³
